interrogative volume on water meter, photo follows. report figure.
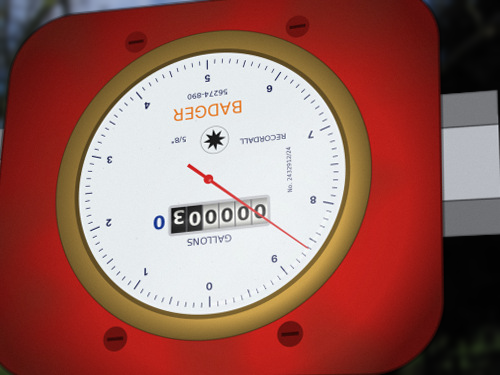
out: 28.6 gal
